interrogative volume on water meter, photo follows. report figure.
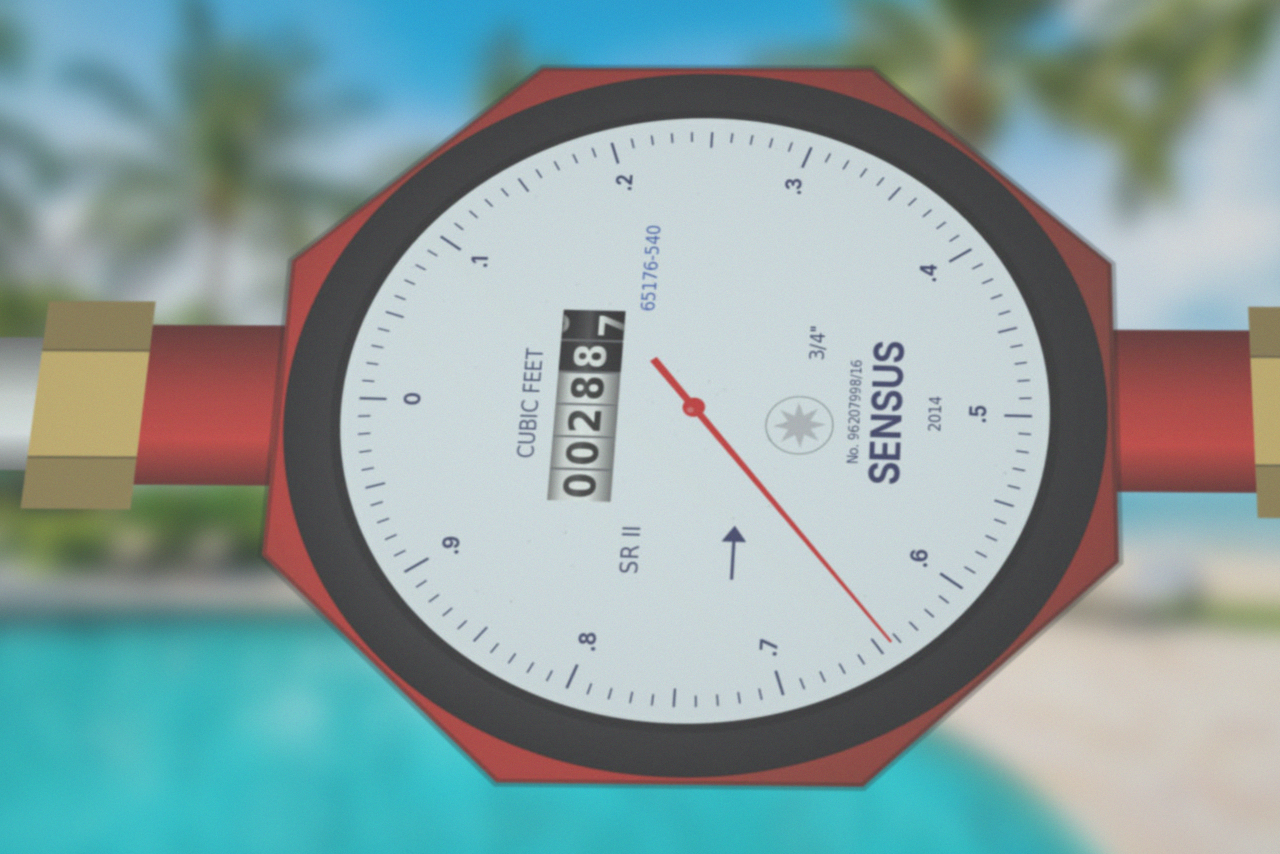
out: 2886.64 ft³
